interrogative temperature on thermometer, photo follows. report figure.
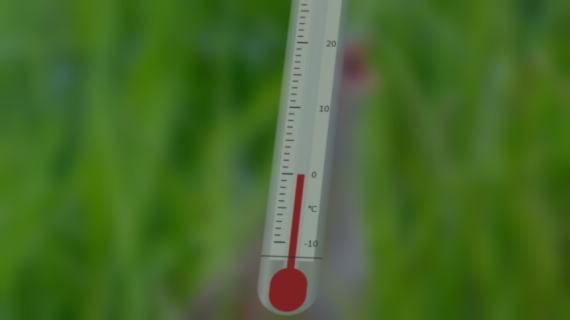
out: 0 °C
